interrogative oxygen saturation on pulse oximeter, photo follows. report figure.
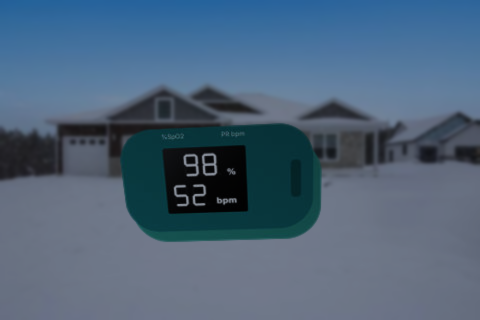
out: 98 %
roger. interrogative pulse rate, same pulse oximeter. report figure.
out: 52 bpm
